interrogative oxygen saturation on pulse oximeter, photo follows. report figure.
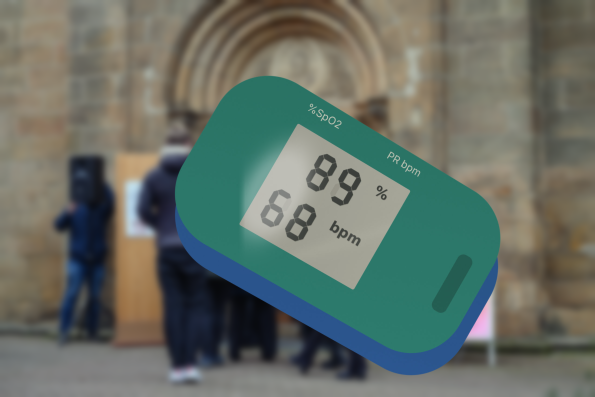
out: 89 %
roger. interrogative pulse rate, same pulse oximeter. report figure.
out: 68 bpm
